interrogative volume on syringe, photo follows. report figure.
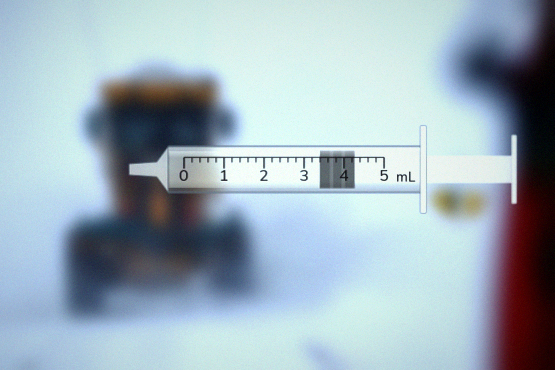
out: 3.4 mL
